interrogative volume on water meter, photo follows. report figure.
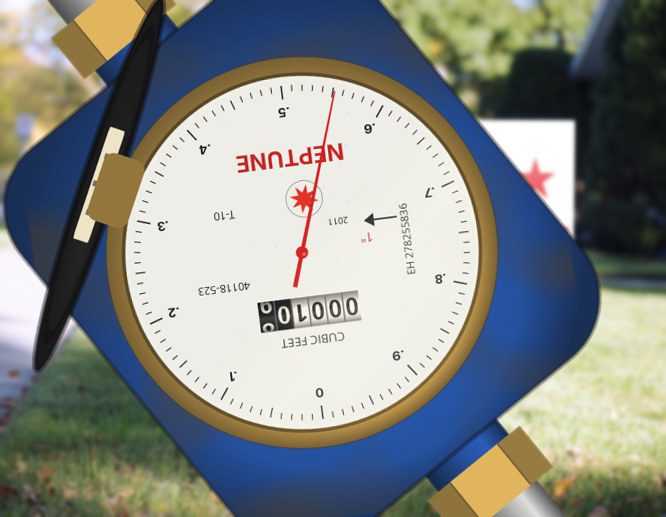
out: 108.55 ft³
